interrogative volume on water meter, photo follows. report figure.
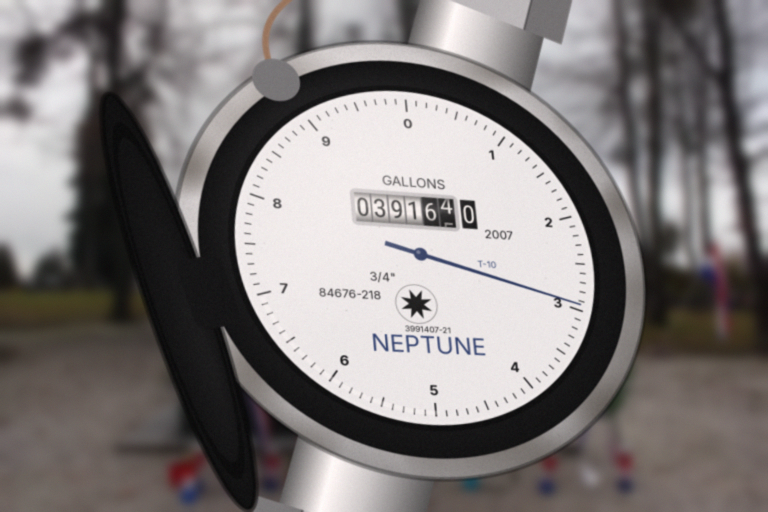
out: 391642.9 gal
